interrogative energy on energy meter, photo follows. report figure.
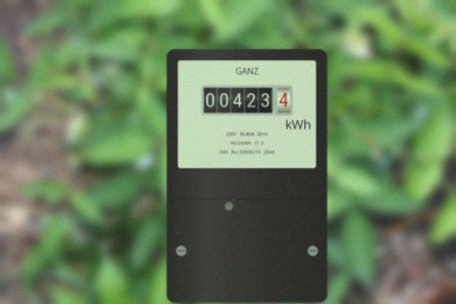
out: 423.4 kWh
